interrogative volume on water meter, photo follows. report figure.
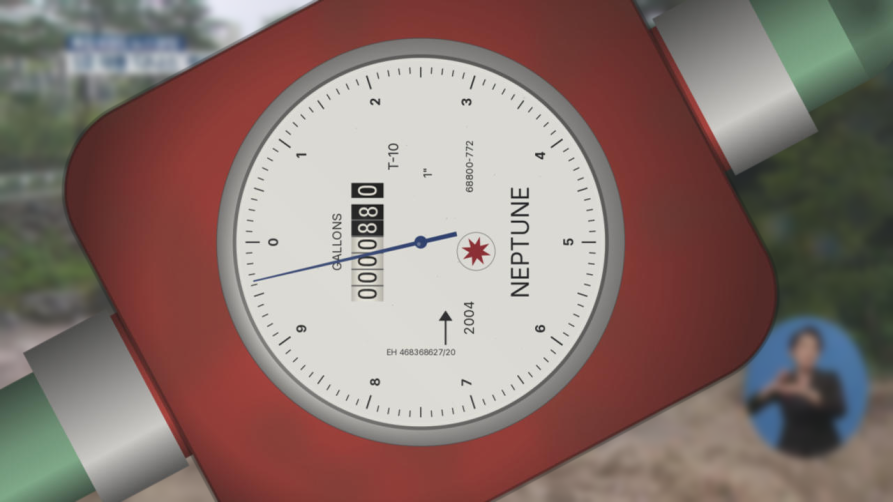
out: 879.6 gal
